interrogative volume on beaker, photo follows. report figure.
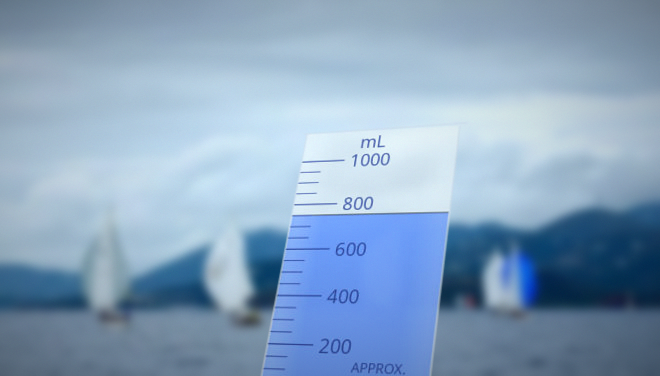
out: 750 mL
